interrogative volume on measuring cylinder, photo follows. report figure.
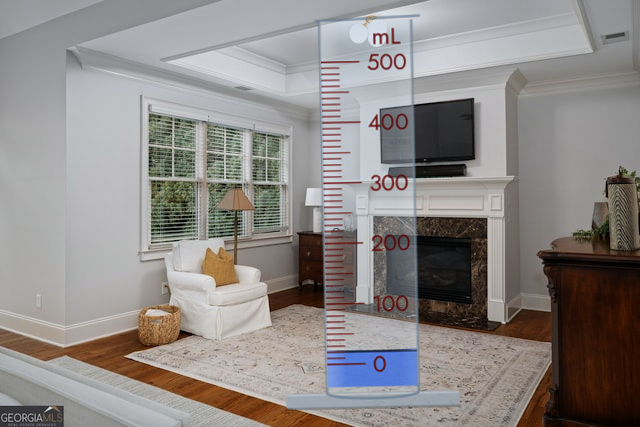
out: 20 mL
